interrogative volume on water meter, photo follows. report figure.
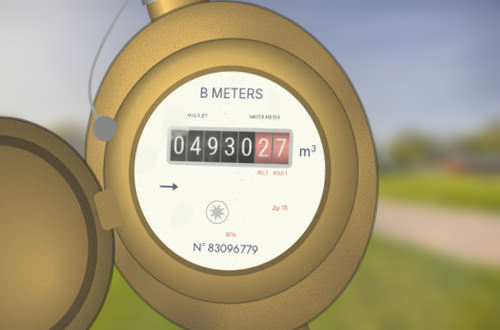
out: 4930.27 m³
